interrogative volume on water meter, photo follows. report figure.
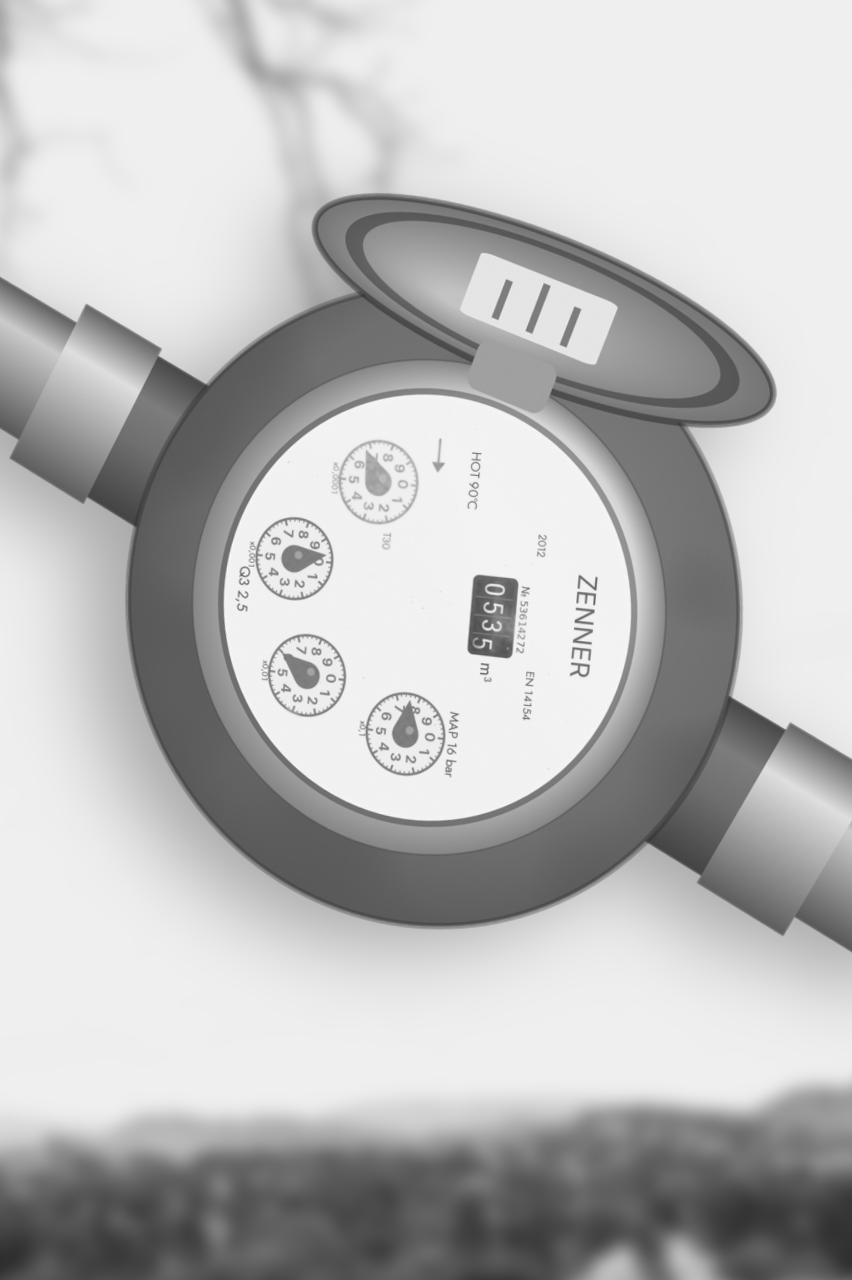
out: 534.7596 m³
